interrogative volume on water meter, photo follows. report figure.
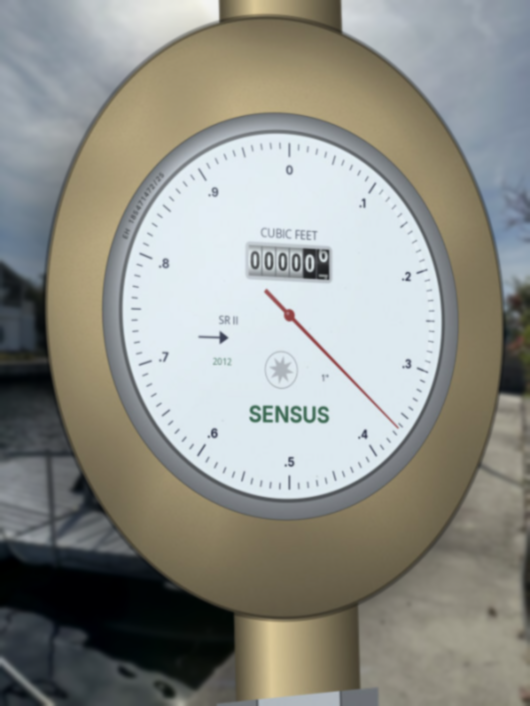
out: 6.36 ft³
